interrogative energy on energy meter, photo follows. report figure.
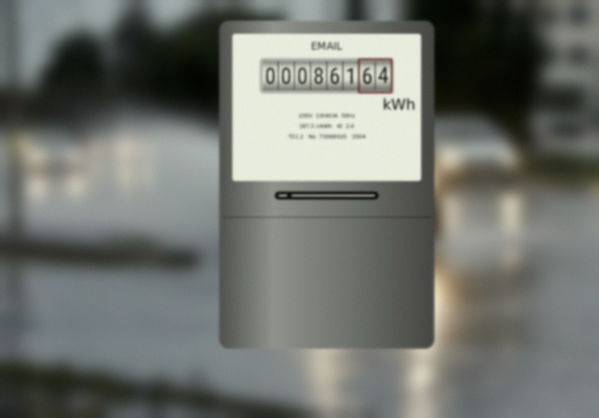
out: 861.64 kWh
